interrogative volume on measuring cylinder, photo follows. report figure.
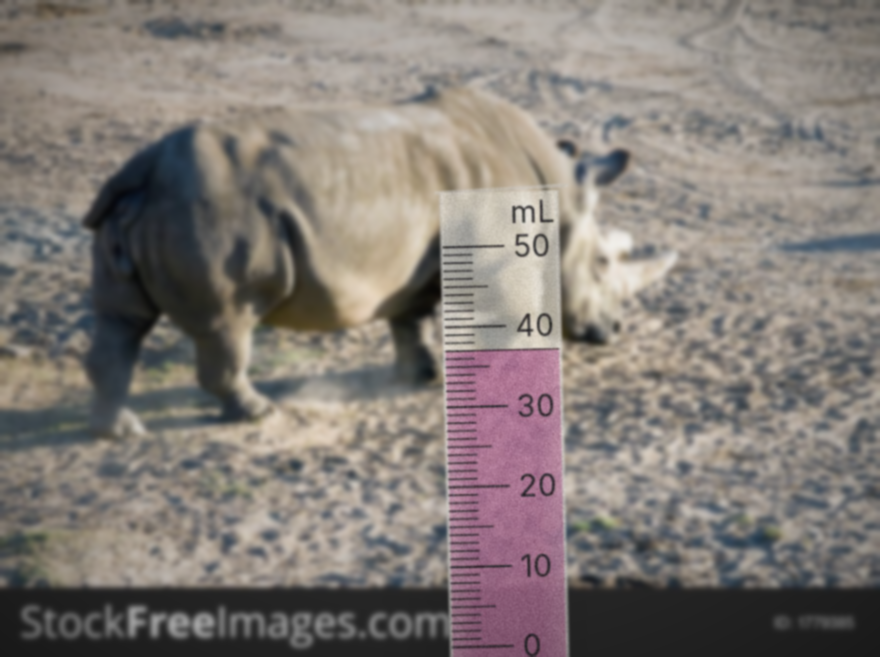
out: 37 mL
